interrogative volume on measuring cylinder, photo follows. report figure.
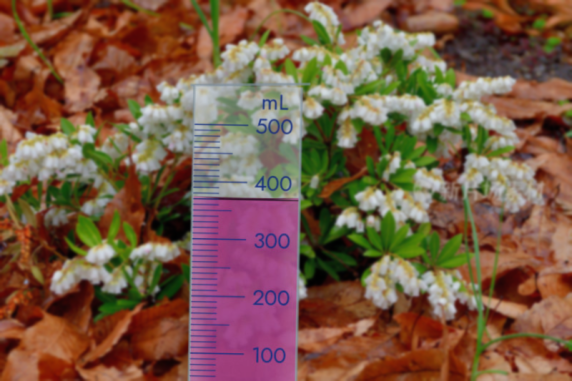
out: 370 mL
